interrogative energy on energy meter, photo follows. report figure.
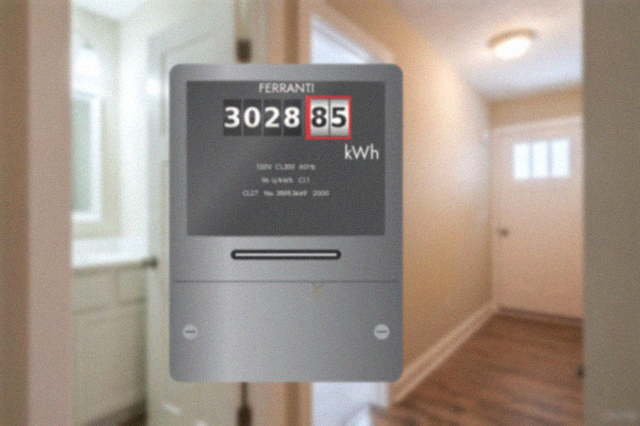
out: 3028.85 kWh
